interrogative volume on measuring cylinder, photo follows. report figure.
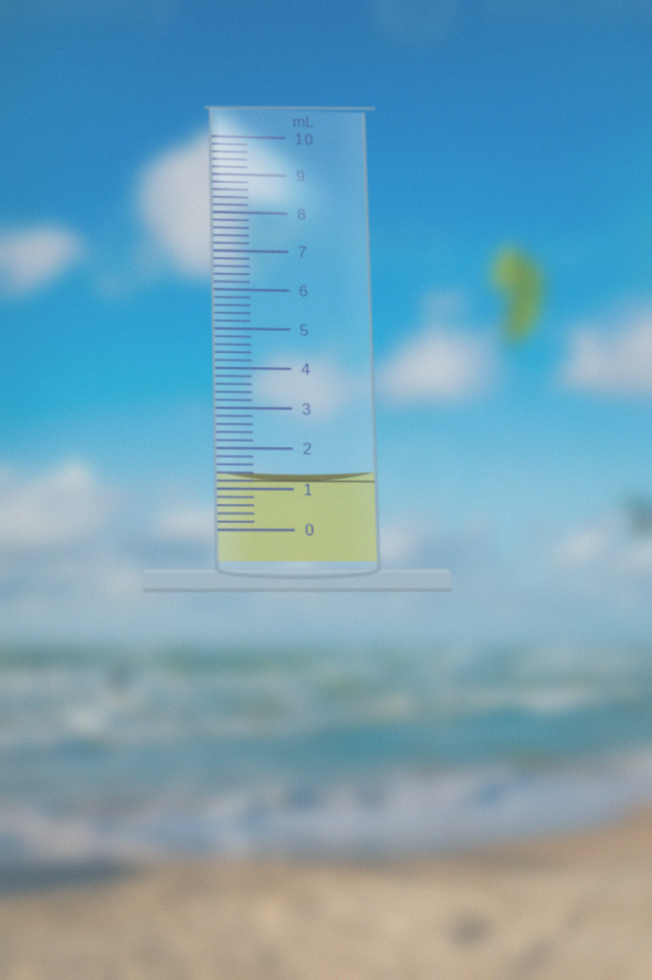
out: 1.2 mL
